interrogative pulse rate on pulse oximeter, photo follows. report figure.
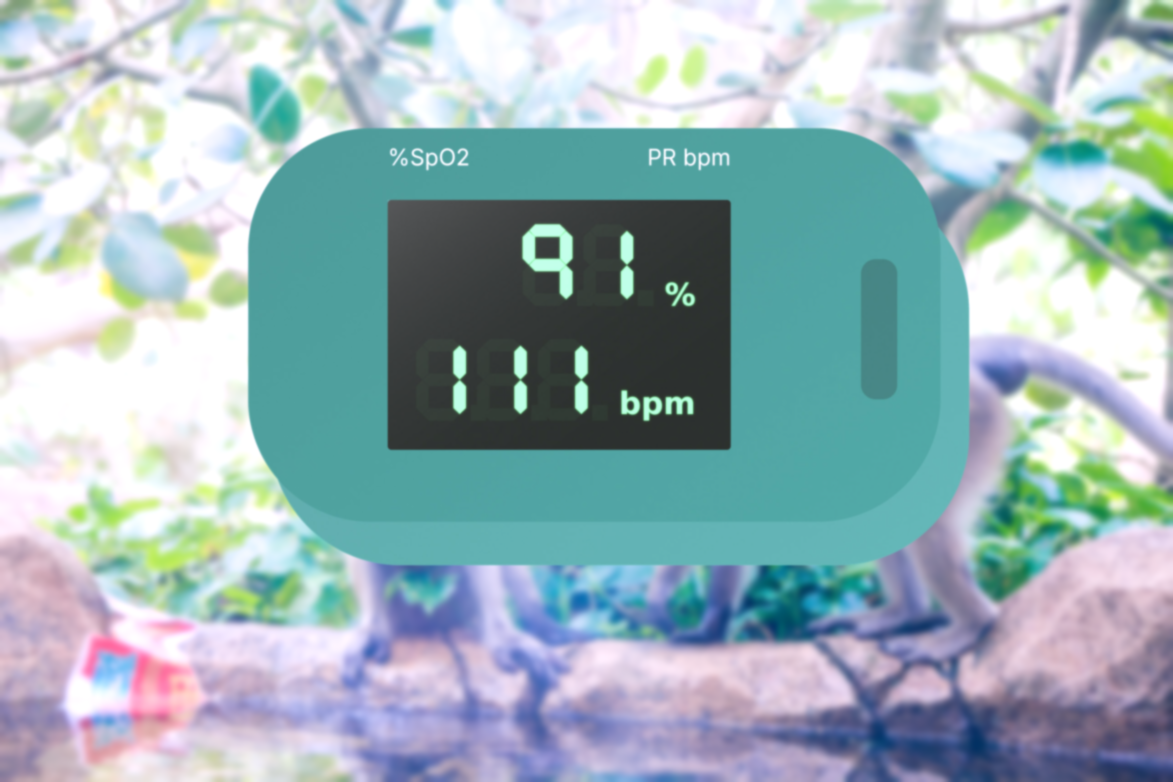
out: 111 bpm
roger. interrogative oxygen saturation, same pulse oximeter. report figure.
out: 91 %
